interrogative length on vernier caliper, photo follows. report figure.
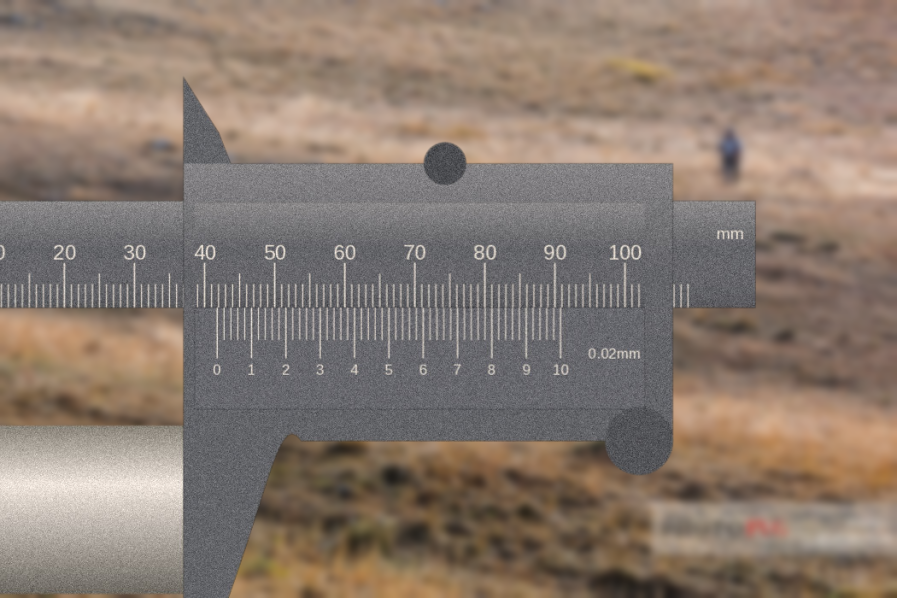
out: 41.8 mm
